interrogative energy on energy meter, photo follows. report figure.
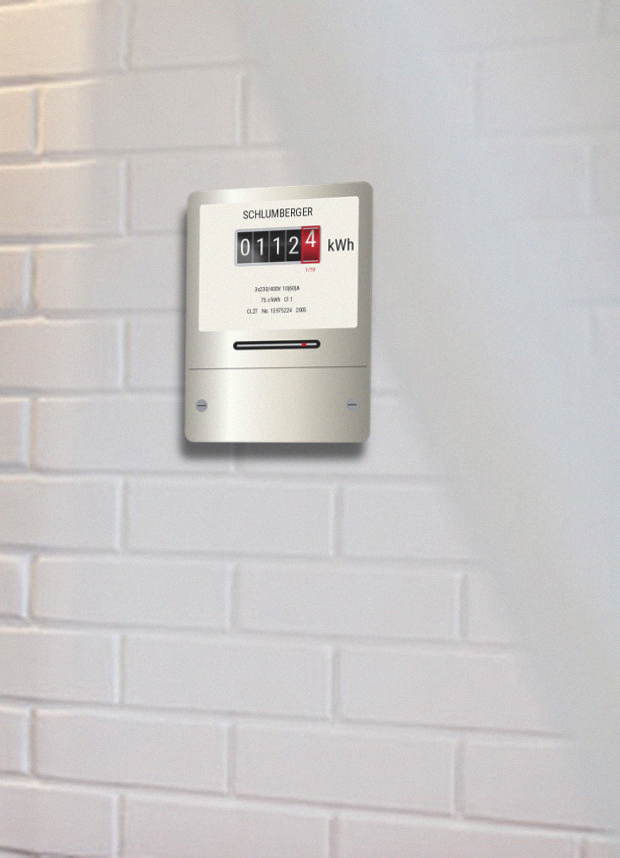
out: 112.4 kWh
